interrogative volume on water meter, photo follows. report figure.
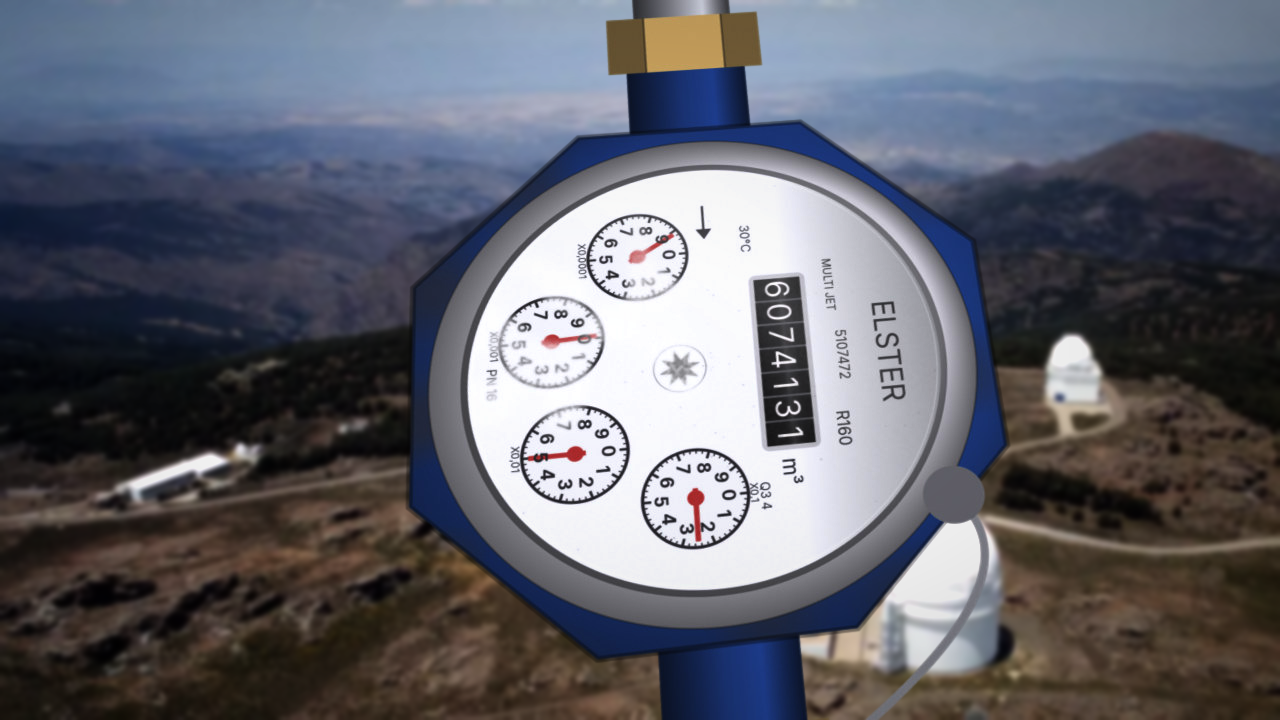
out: 6074131.2499 m³
